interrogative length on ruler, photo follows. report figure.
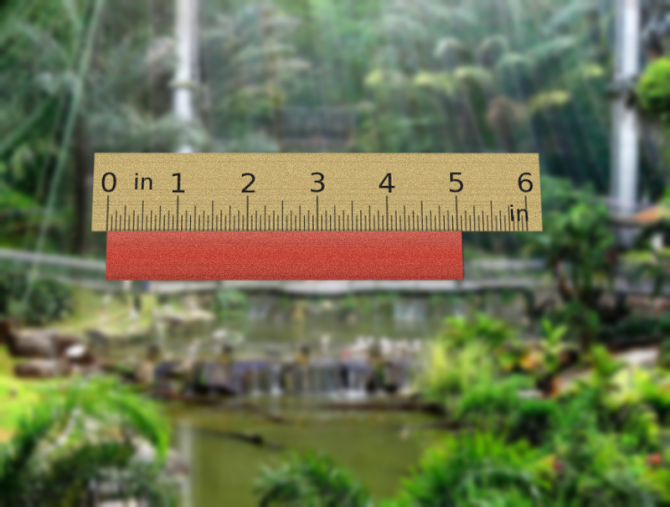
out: 5.0625 in
